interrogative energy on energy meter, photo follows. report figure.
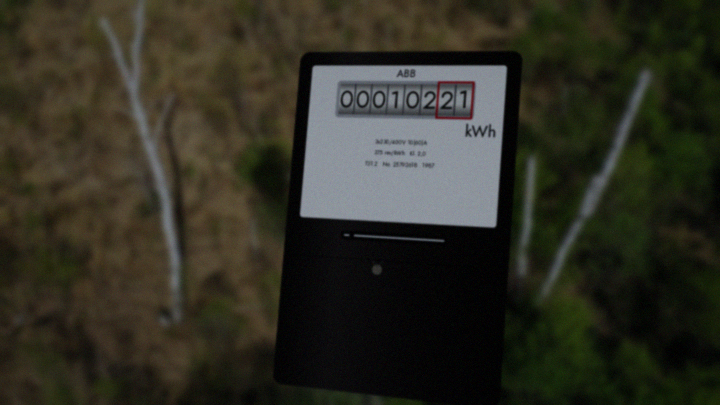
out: 102.21 kWh
